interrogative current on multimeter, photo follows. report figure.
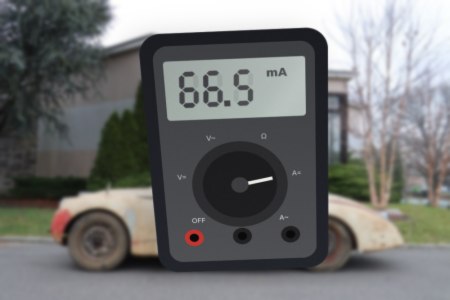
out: 66.5 mA
